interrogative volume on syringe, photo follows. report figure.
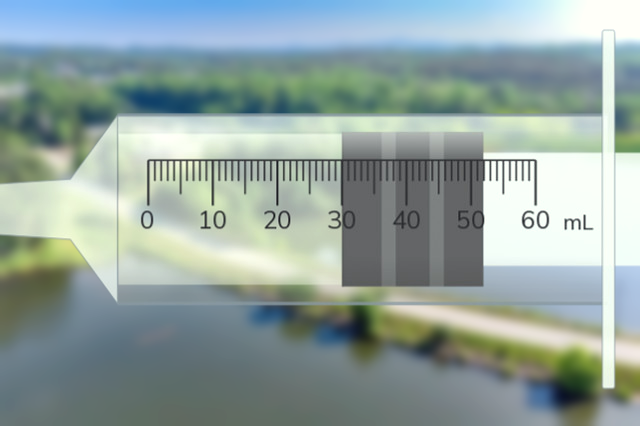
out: 30 mL
